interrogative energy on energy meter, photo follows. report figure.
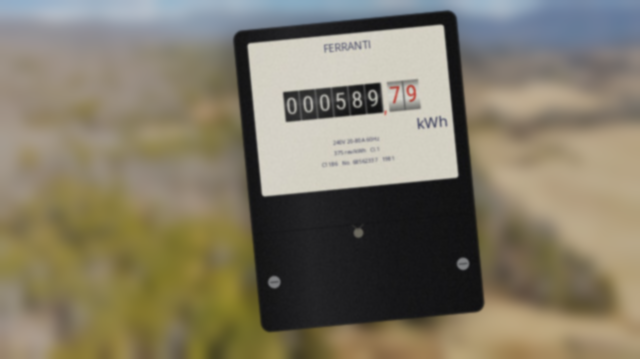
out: 589.79 kWh
